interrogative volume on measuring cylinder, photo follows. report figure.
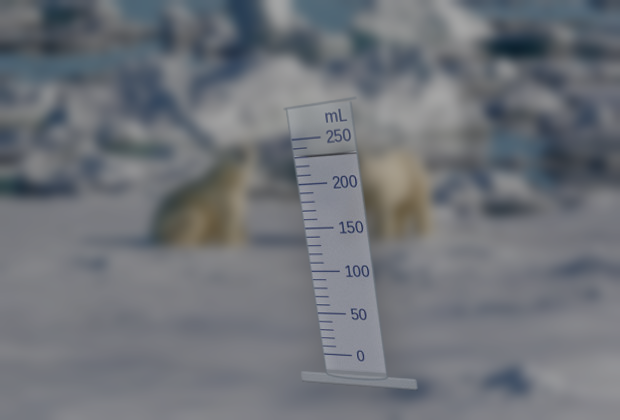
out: 230 mL
